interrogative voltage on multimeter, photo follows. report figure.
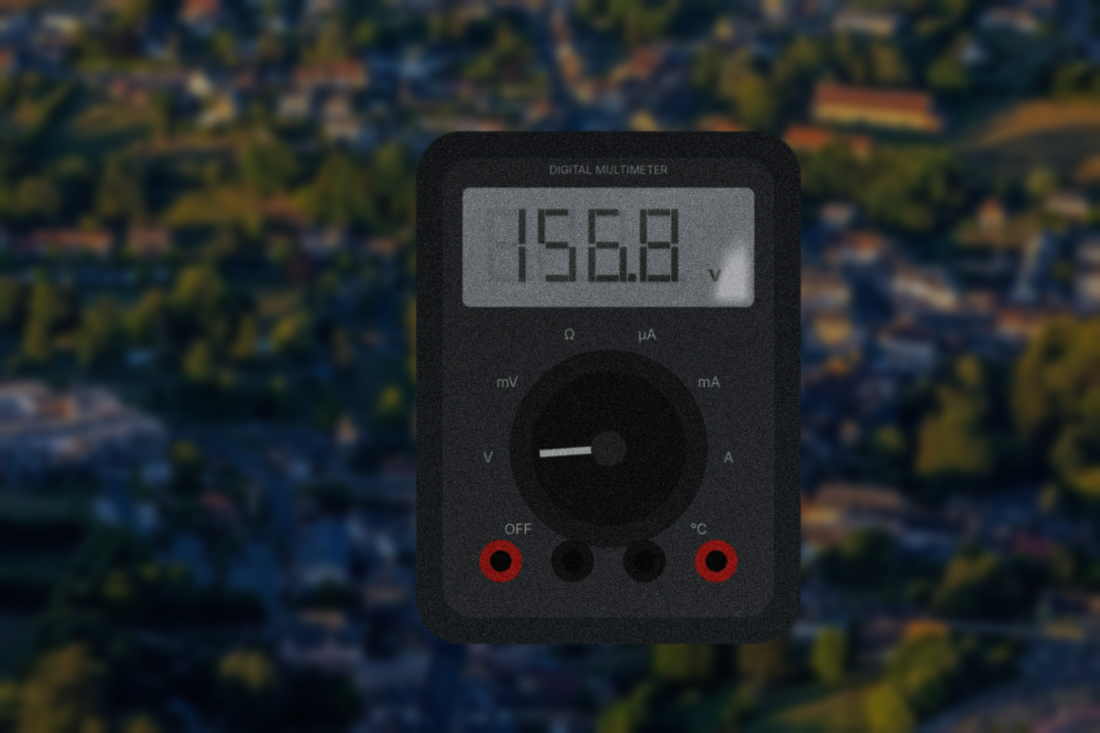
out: 156.8 V
